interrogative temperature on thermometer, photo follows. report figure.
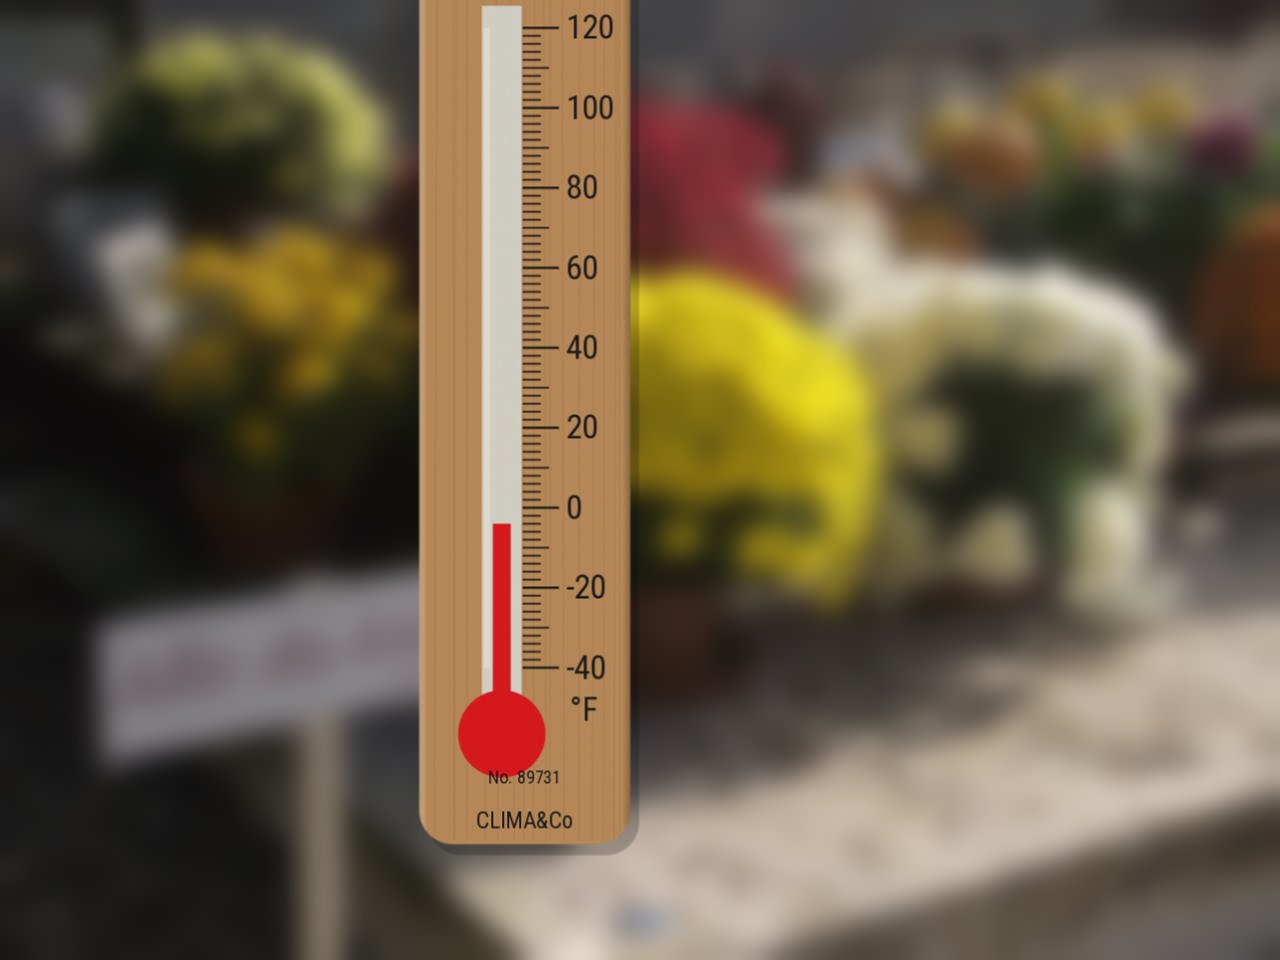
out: -4 °F
